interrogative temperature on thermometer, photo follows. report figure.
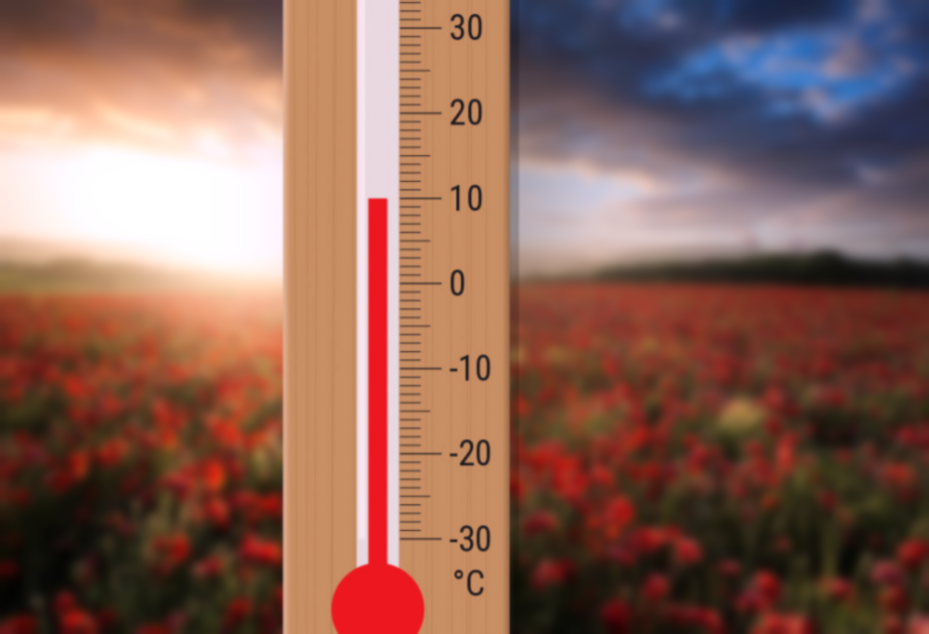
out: 10 °C
